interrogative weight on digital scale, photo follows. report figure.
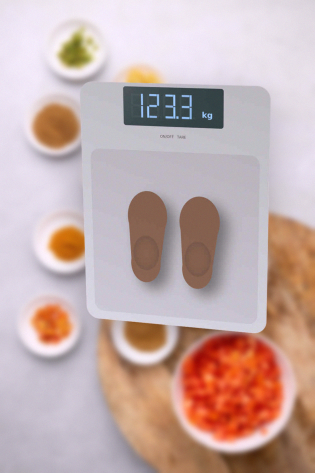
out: 123.3 kg
